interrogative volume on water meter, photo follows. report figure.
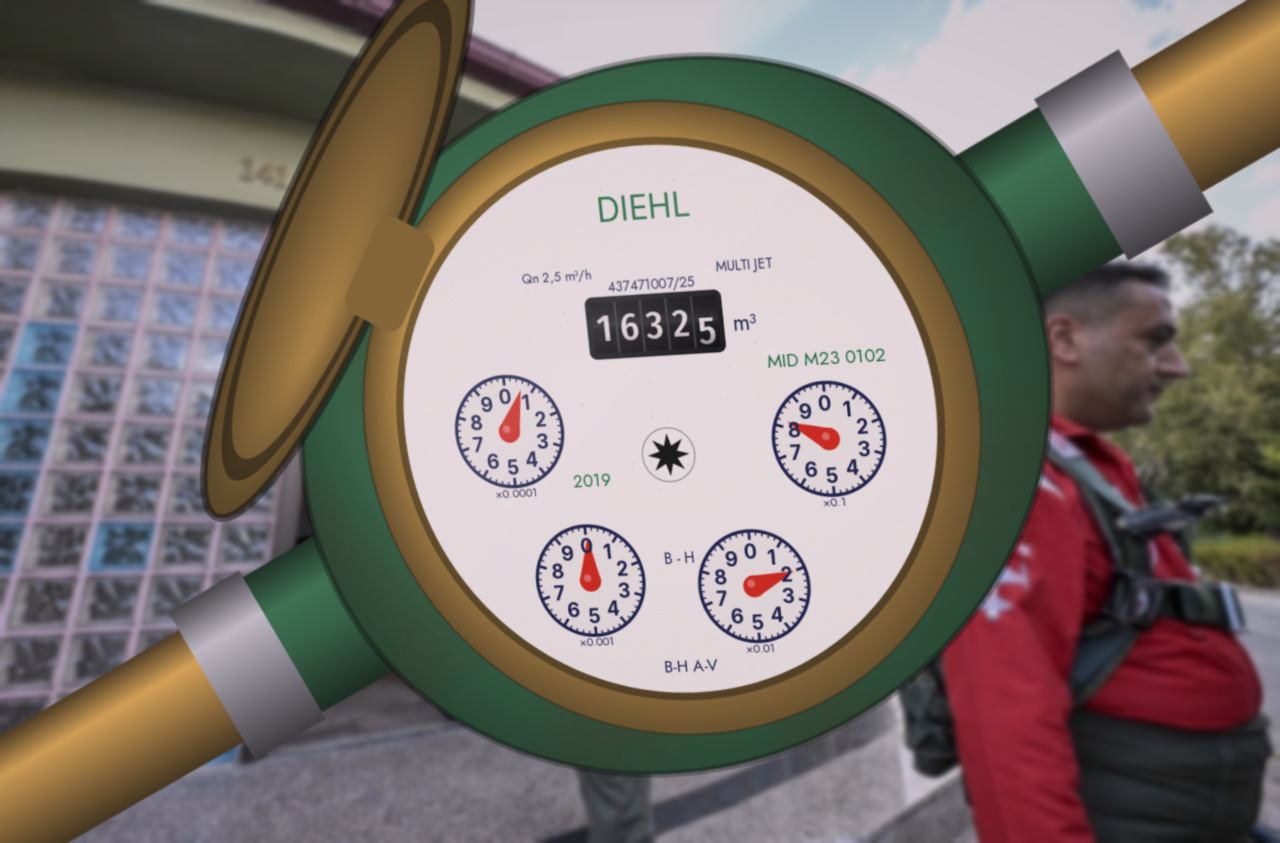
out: 16324.8200 m³
